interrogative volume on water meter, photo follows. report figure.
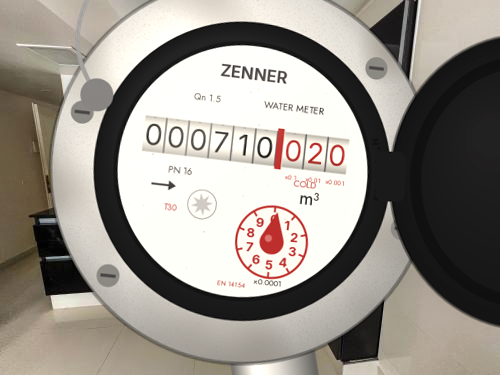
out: 710.0200 m³
